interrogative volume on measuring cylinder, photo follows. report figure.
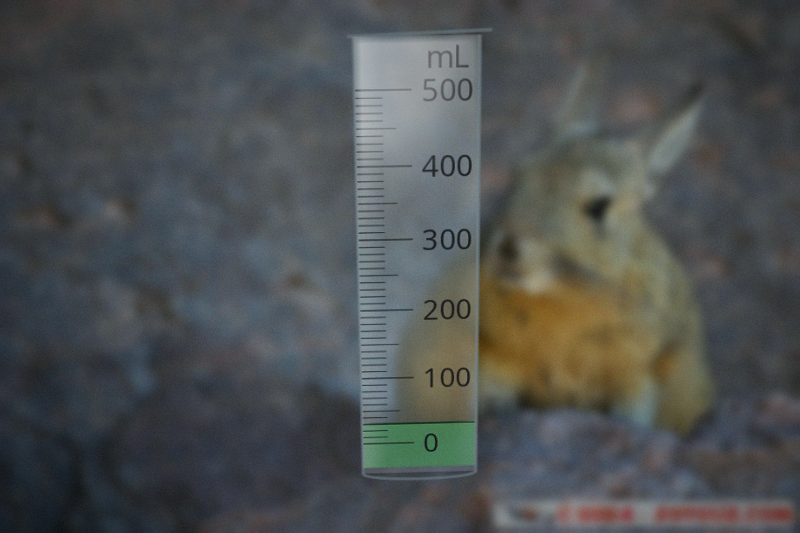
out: 30 mL
